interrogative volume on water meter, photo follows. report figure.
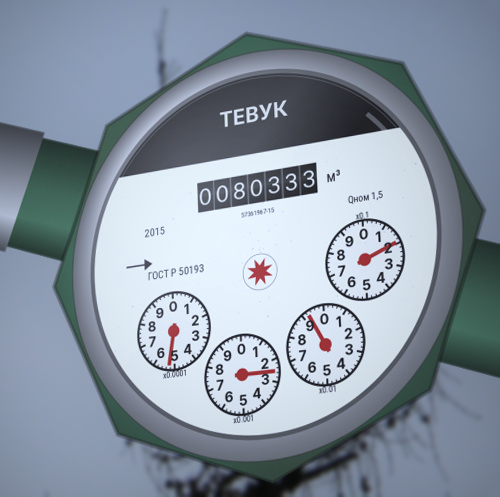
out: 80333.1925 m³
